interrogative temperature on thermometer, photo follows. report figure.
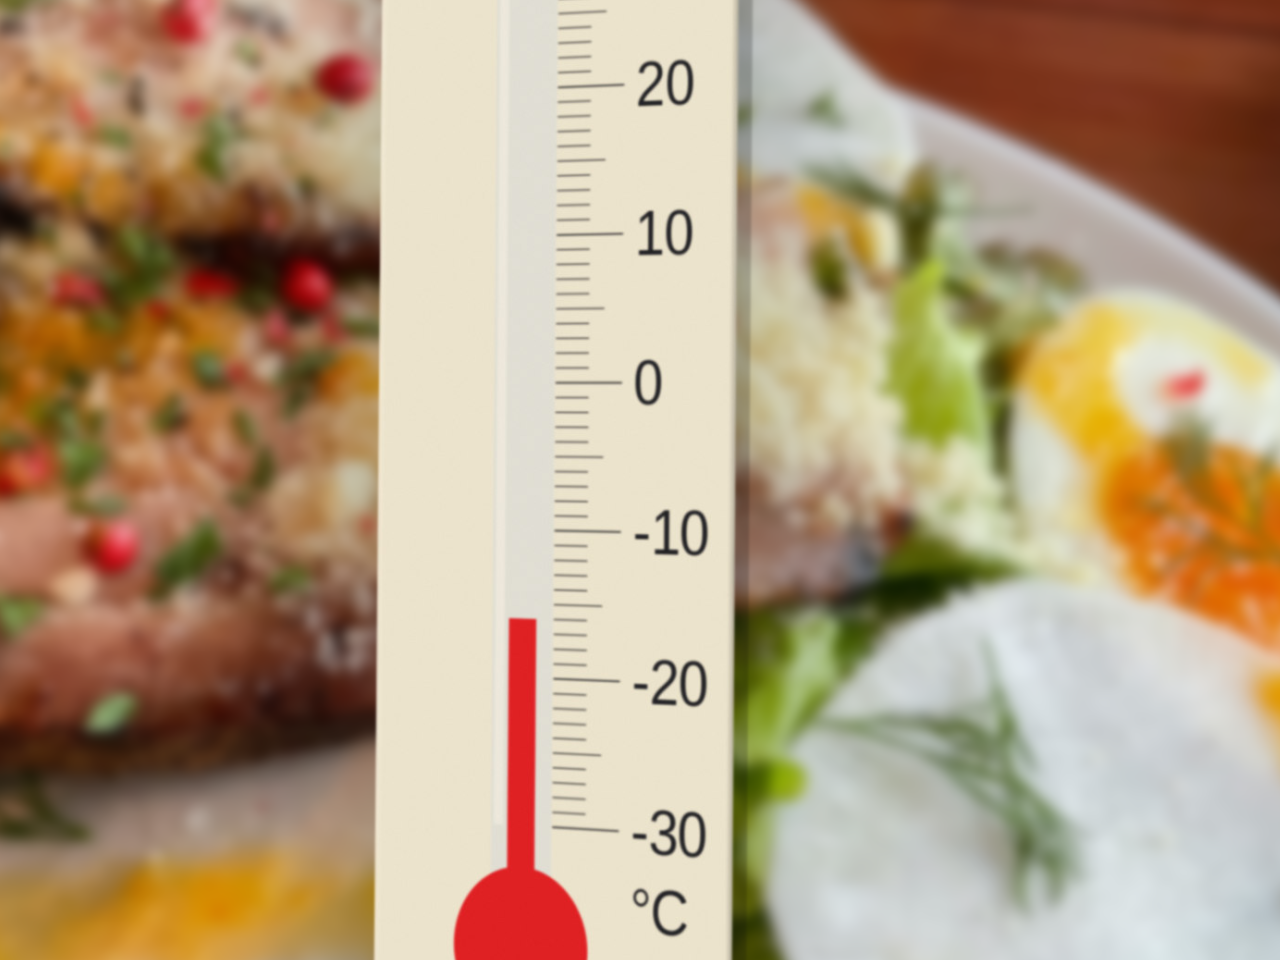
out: -16 °C
